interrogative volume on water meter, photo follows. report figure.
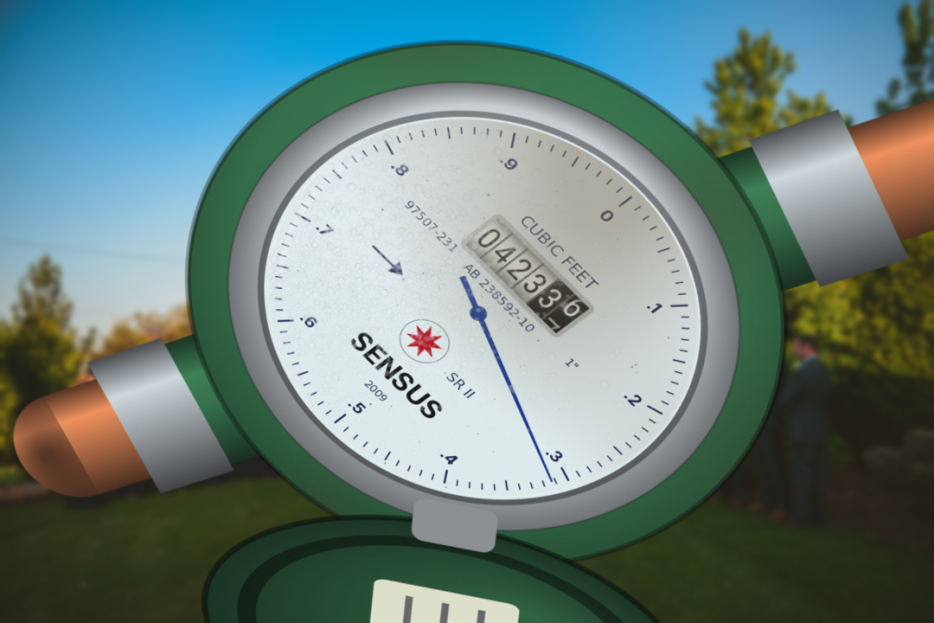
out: 42336.31 ft³
